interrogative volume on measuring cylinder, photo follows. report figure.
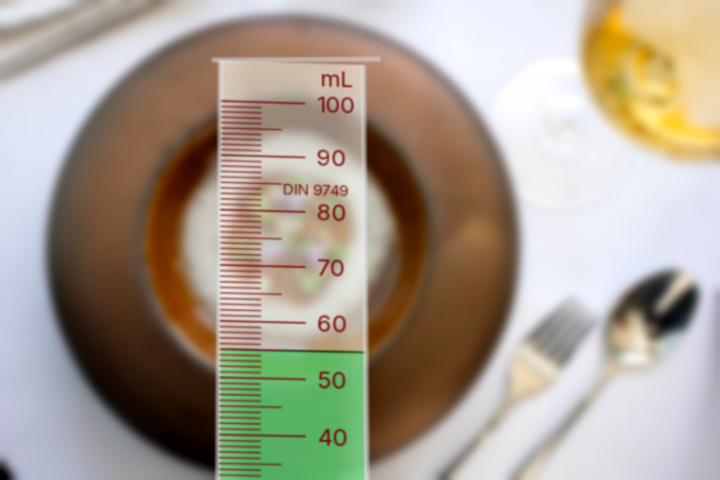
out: 55 mL
